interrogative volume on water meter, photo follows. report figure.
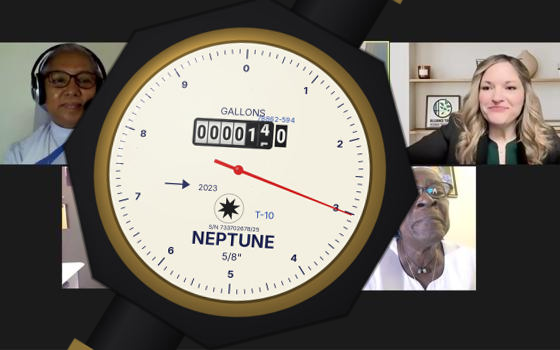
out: 143.0 gal
